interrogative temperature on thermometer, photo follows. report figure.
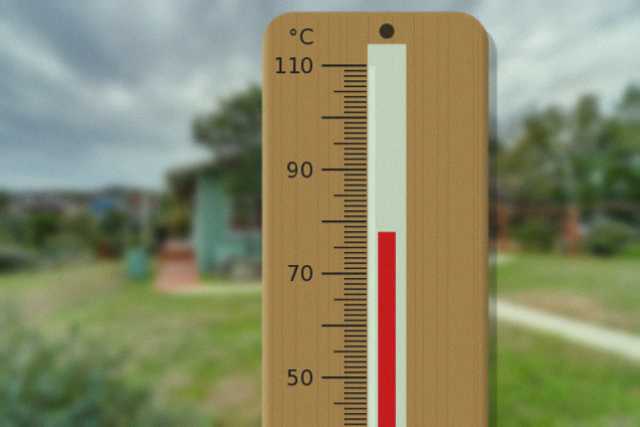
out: 78 °C
